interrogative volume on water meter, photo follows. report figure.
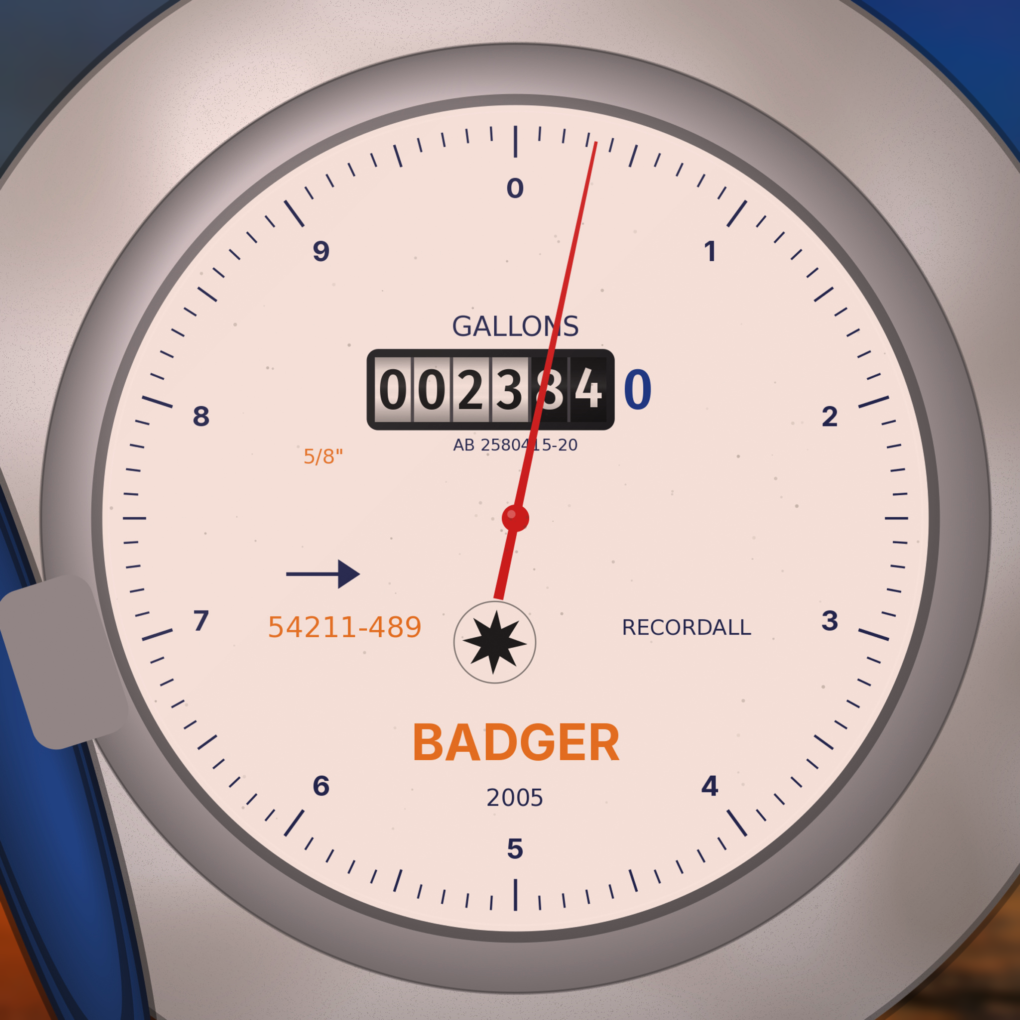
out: 23840.3 gal
